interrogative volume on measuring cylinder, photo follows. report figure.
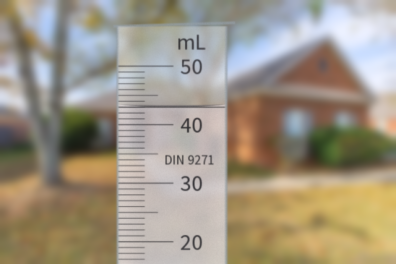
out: 43 mL
